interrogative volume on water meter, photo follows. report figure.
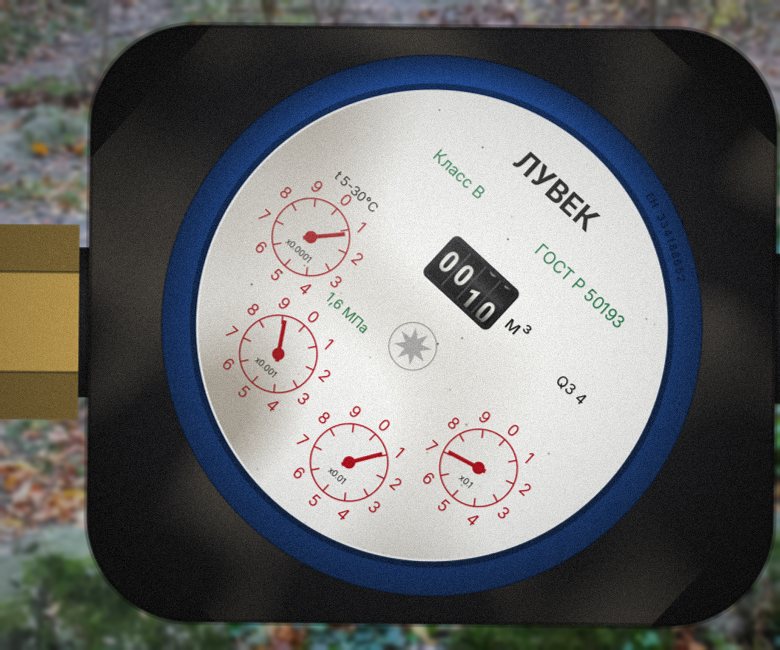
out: 9.7091 m³
